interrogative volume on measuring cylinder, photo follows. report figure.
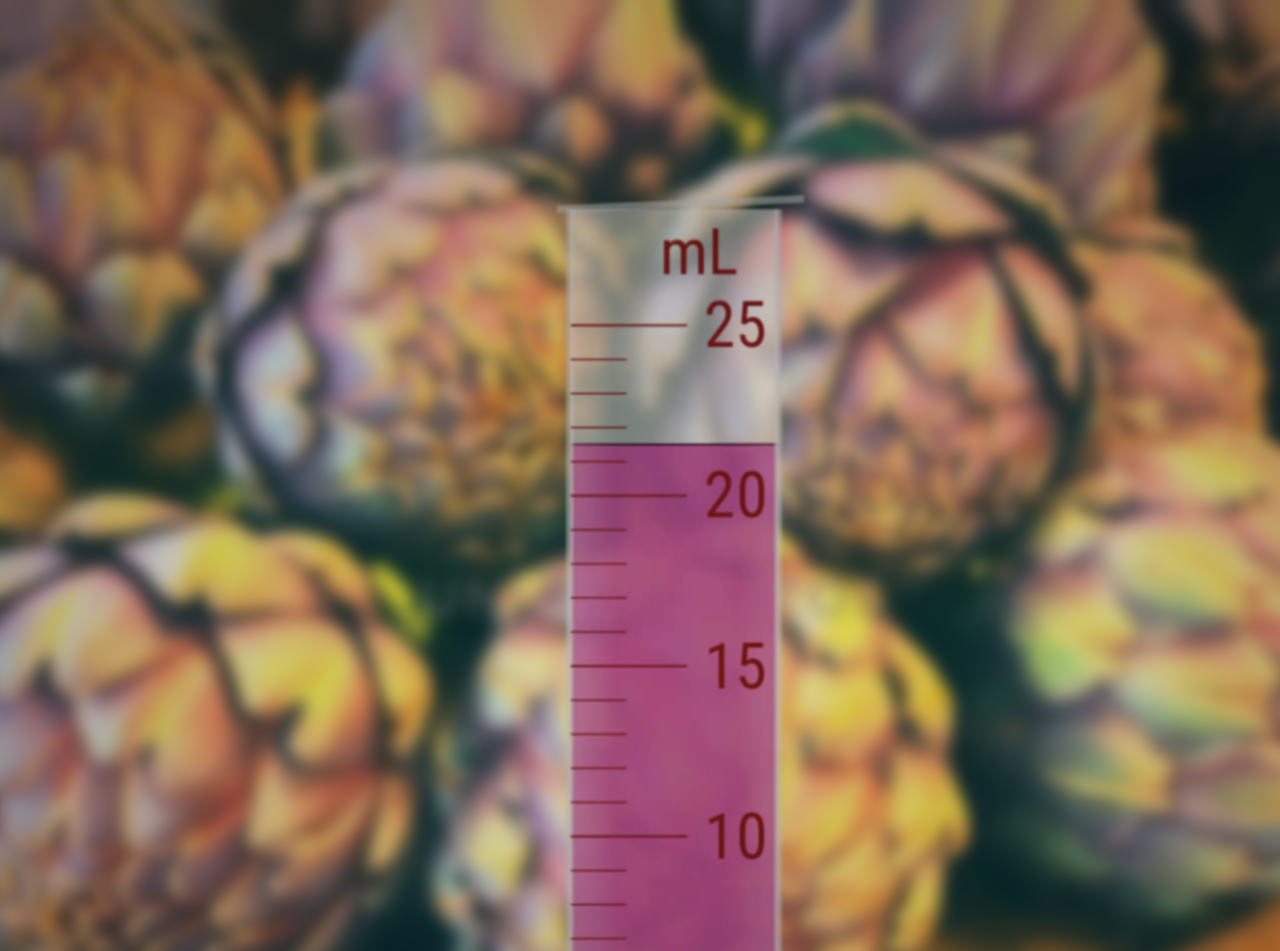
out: 21.5 mL
